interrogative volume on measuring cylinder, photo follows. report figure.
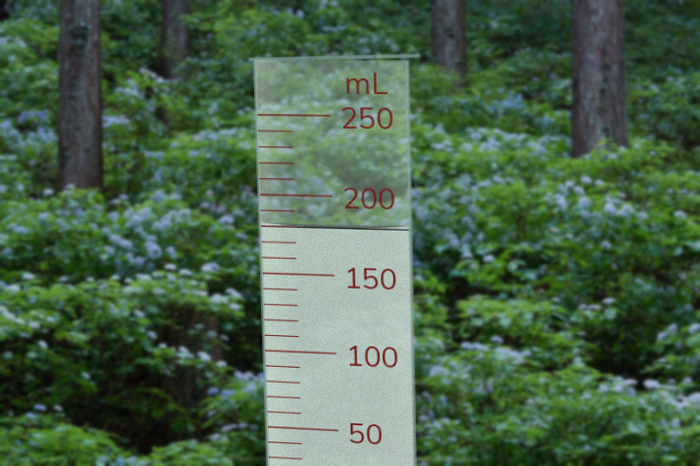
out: 180 mL
